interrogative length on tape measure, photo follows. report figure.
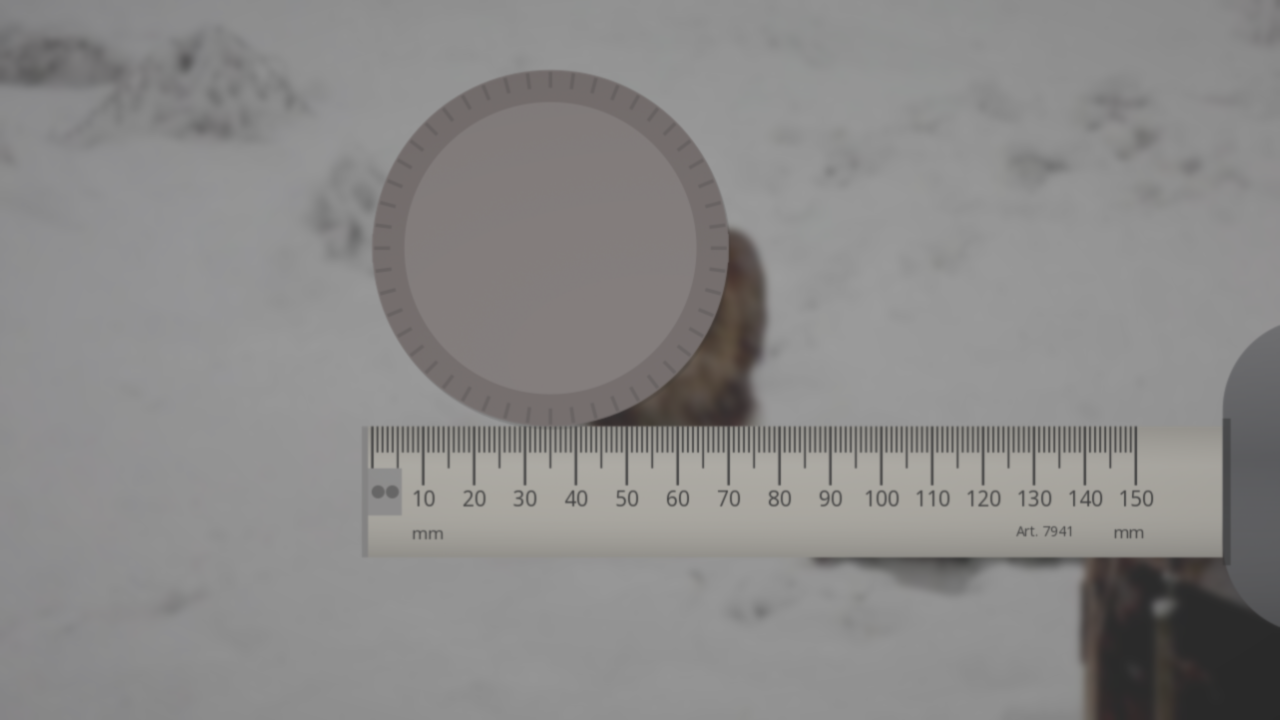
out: 70 mm
